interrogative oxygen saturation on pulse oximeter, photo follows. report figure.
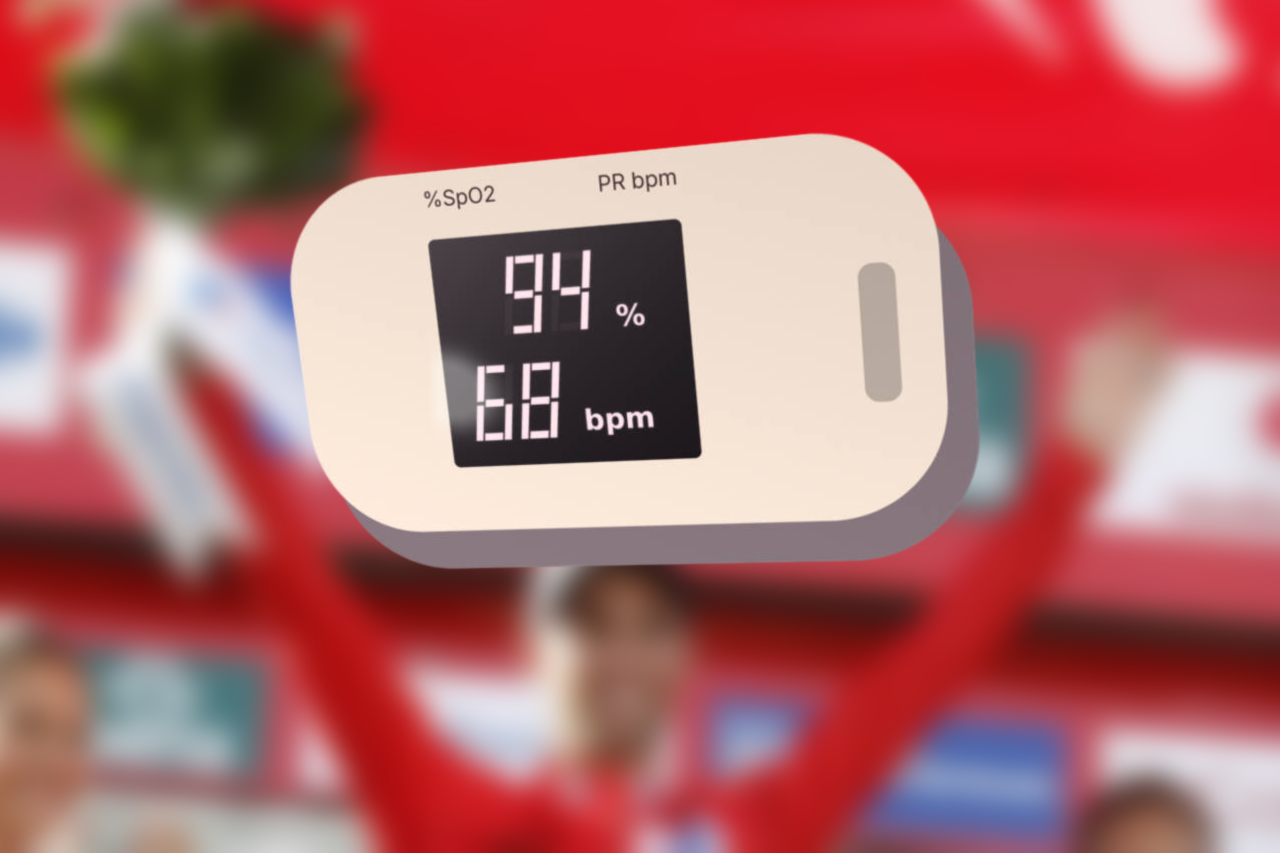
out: 94 %
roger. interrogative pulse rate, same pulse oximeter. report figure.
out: 68 bpm
